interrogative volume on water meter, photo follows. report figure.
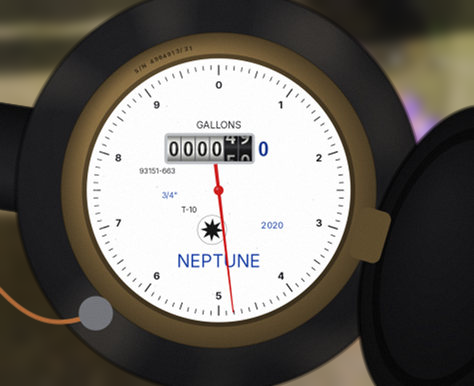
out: 494.8 gal
